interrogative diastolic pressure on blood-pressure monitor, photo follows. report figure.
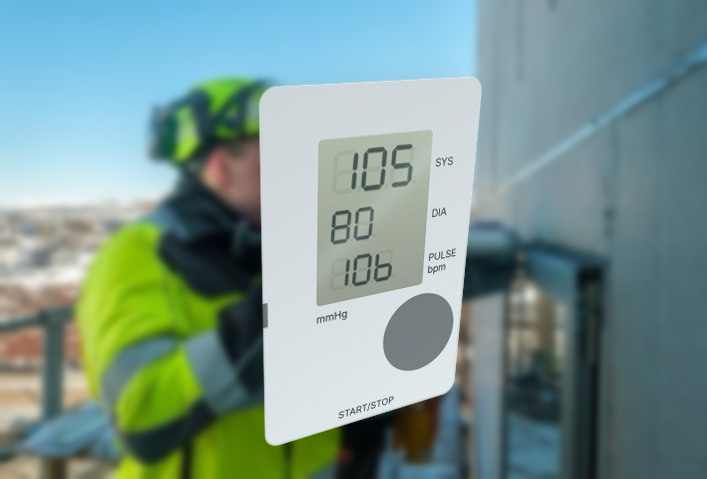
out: 80 mmHg
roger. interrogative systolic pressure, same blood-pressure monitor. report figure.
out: 105 mmHg
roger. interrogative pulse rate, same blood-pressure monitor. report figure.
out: 106 bpm
